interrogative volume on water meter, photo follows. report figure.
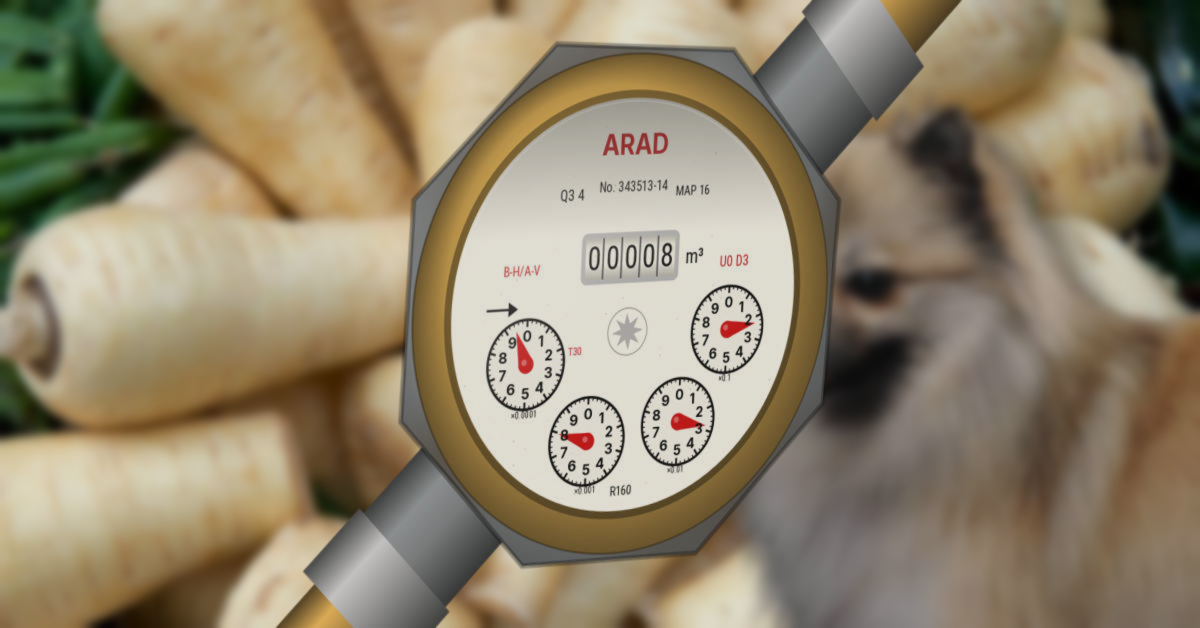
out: 8.2279 m³
